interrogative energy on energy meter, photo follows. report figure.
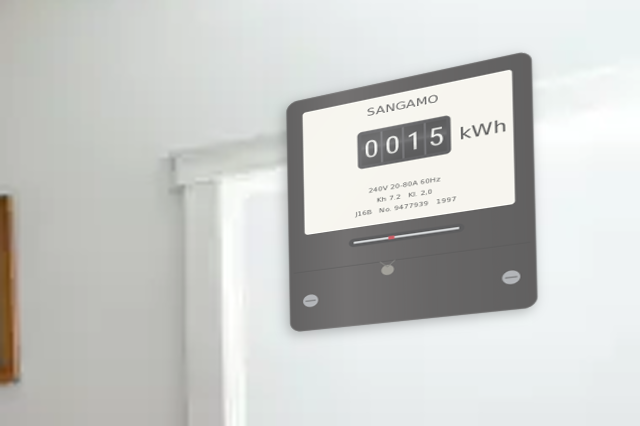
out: 15 kWh
